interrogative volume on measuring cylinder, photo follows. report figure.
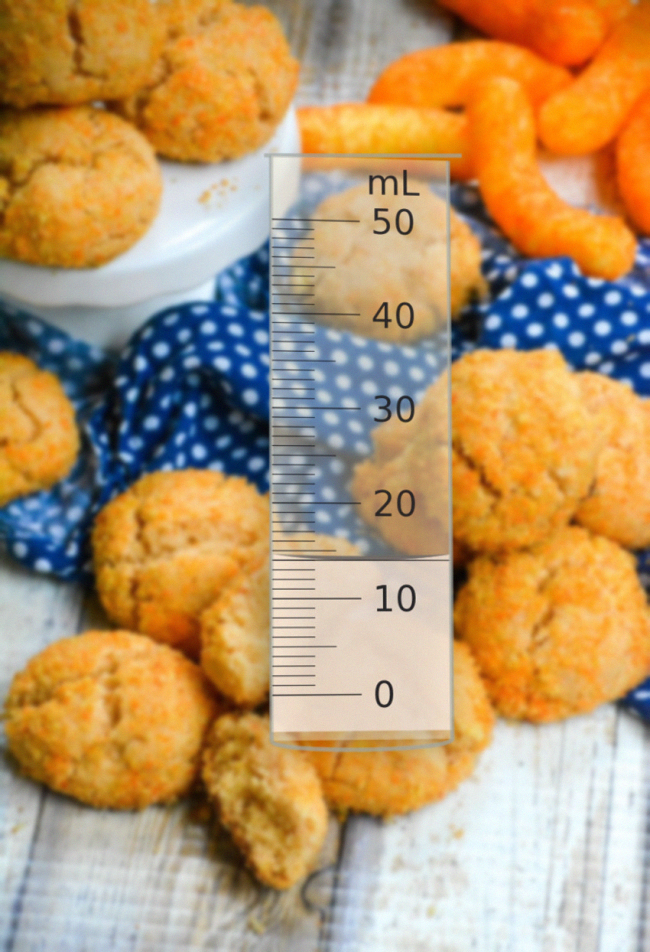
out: 14 mL
